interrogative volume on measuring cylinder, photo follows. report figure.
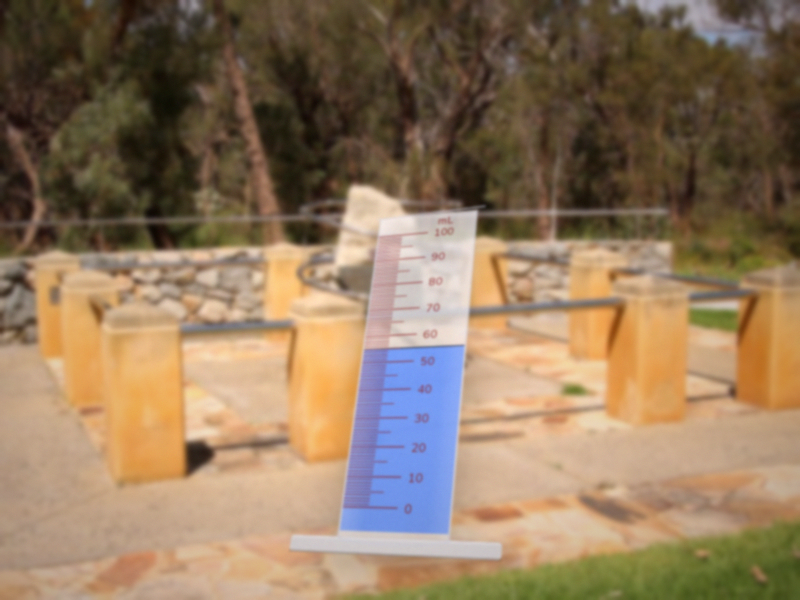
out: 55 mL
